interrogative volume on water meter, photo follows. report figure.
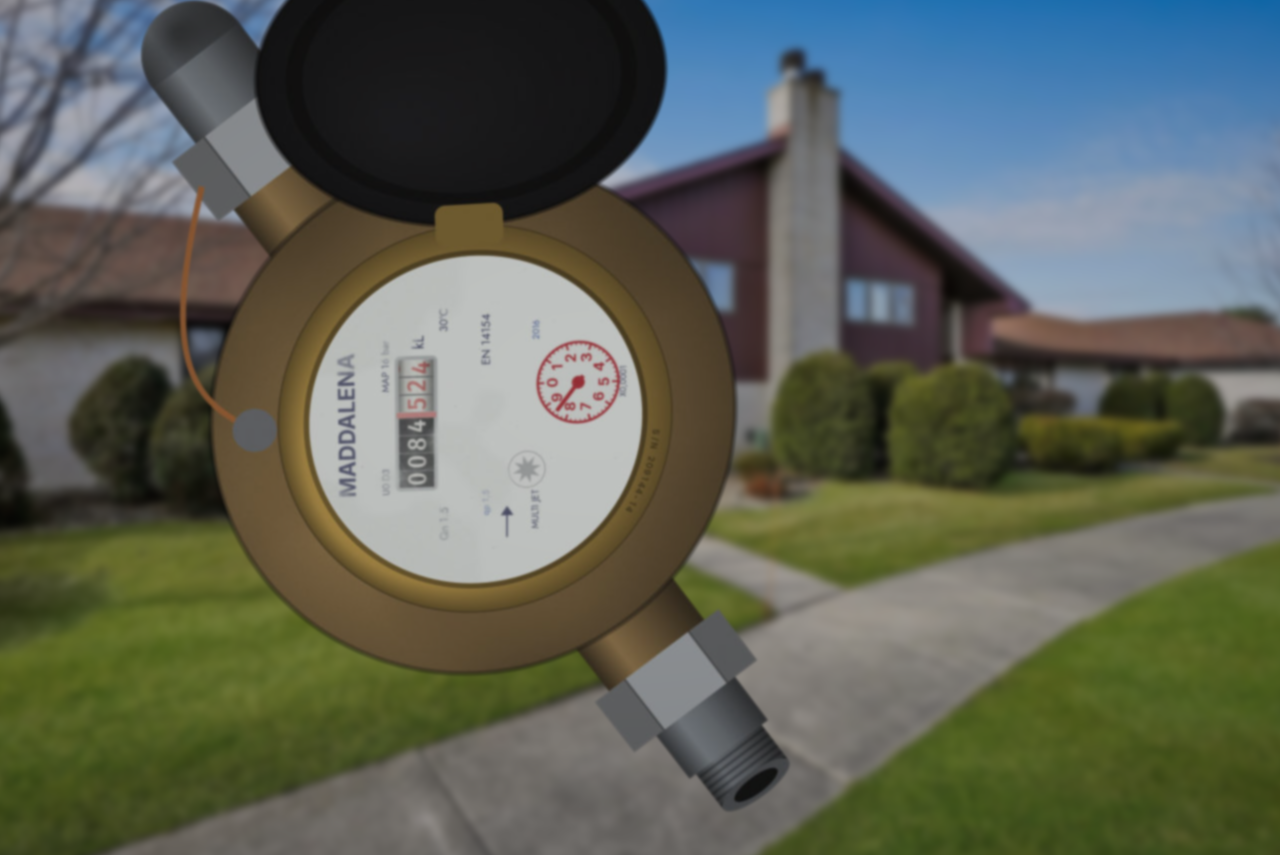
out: 84.5238 kL
